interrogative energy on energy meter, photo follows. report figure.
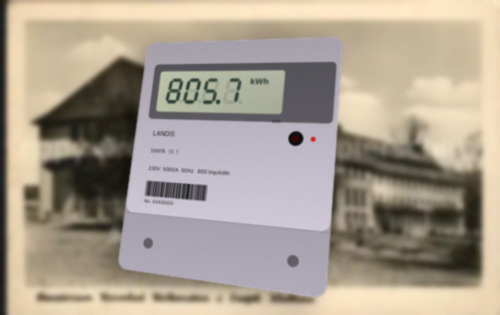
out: 805.7 kWh
